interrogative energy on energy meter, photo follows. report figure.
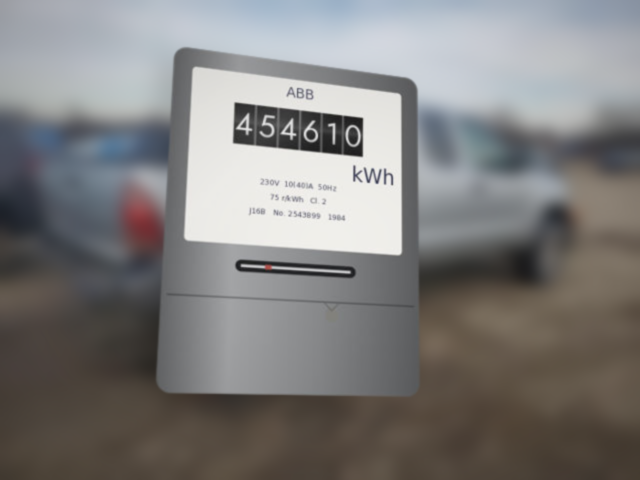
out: 454610 kWh
